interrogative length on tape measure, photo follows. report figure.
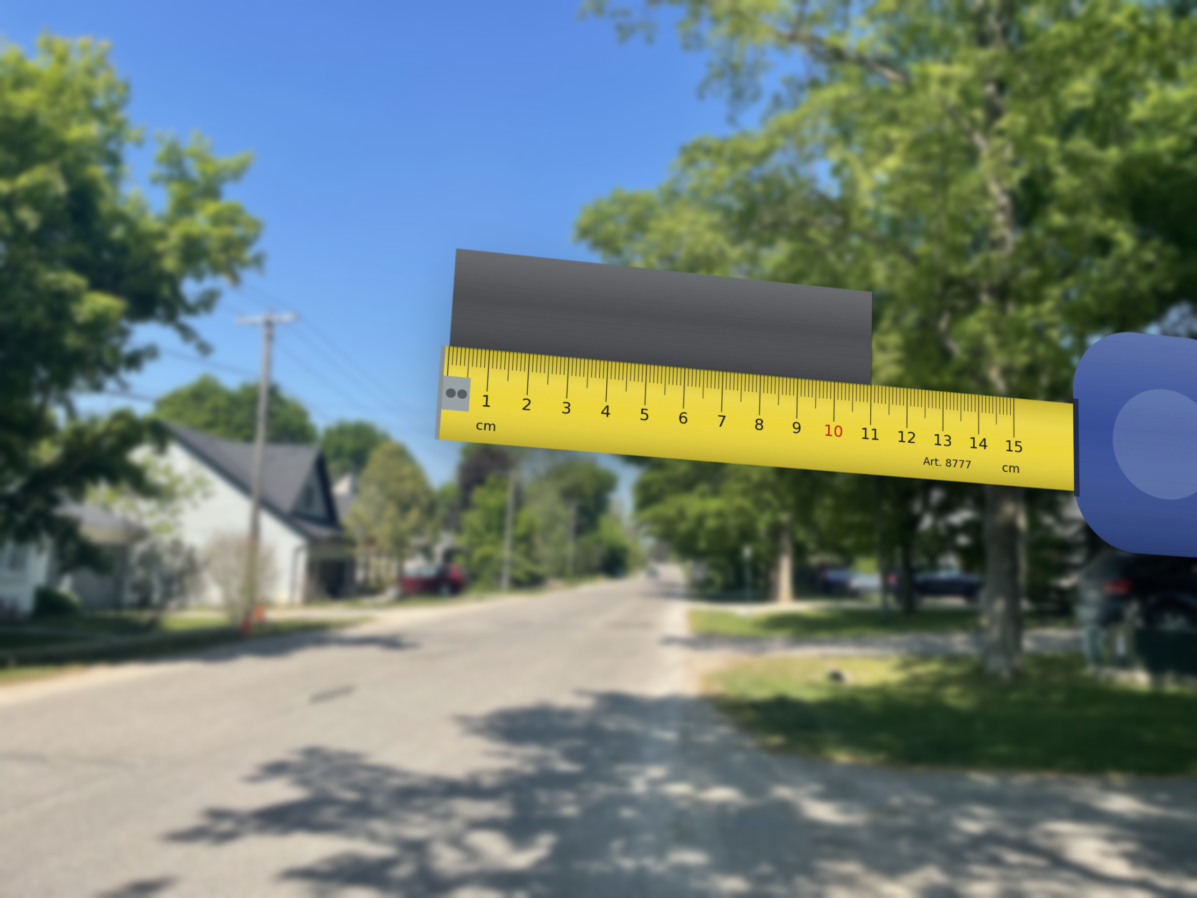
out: 11 cm
